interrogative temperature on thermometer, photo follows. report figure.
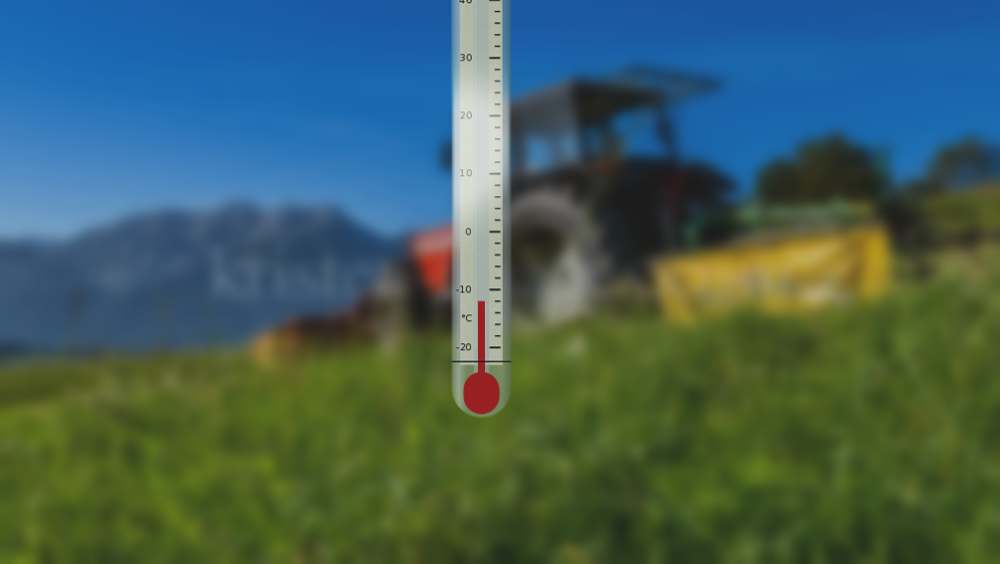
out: -12 °C
